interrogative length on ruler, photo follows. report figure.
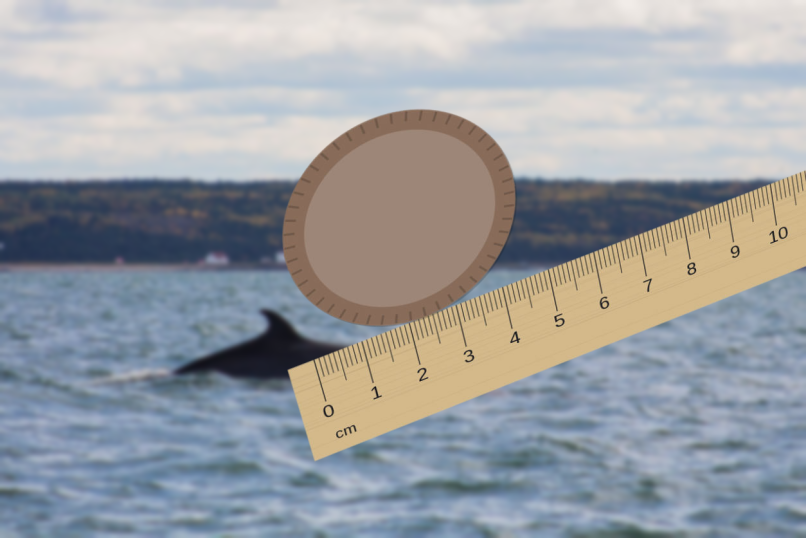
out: 4.7 cm
